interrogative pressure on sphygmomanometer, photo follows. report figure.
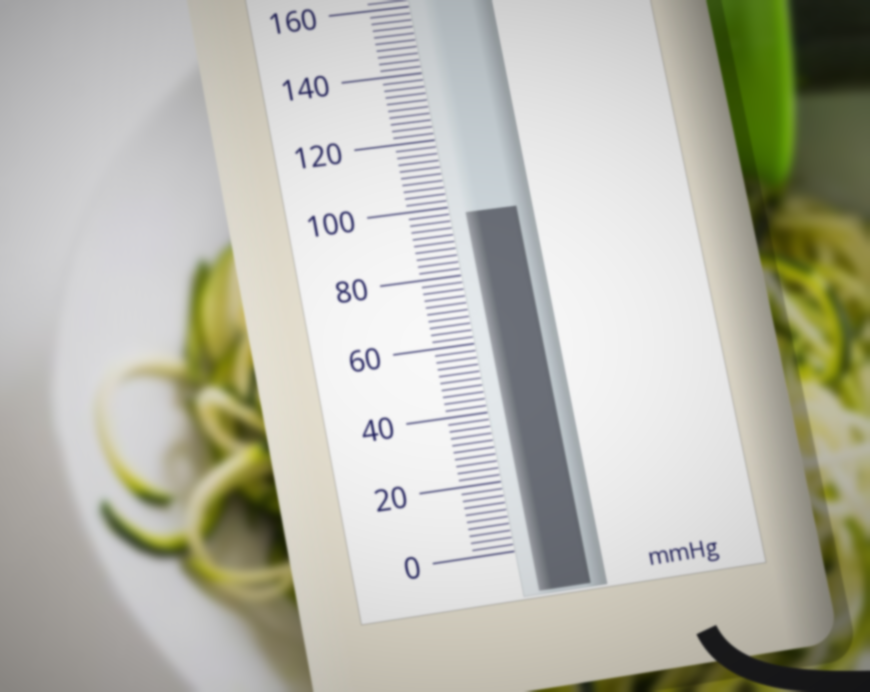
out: 98 mmHg
